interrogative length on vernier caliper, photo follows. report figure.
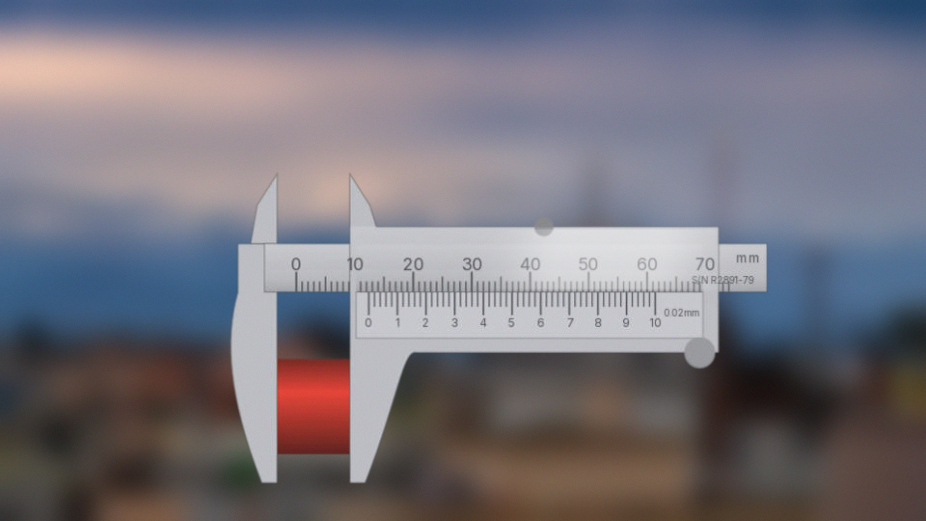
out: 12.4 mm
